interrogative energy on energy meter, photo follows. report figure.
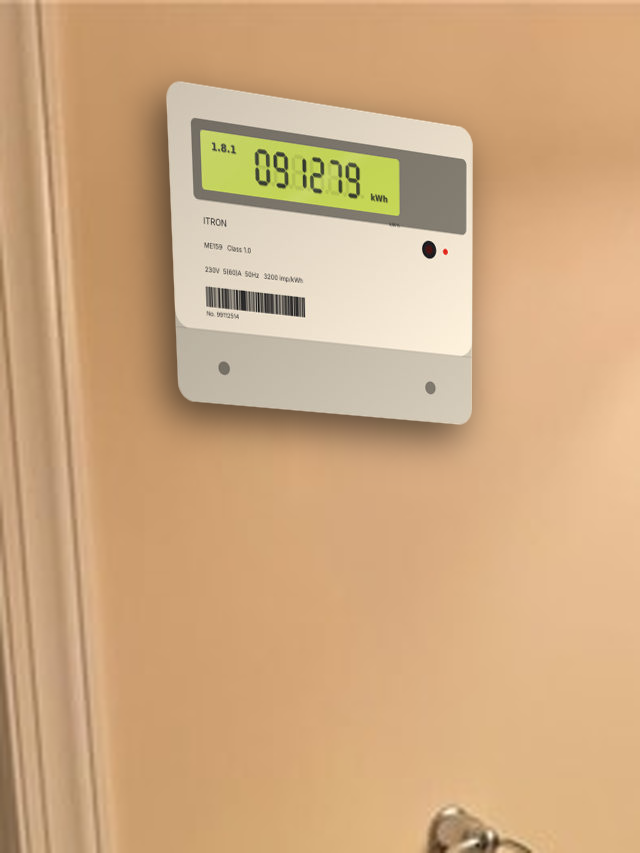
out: 91279 kWh
